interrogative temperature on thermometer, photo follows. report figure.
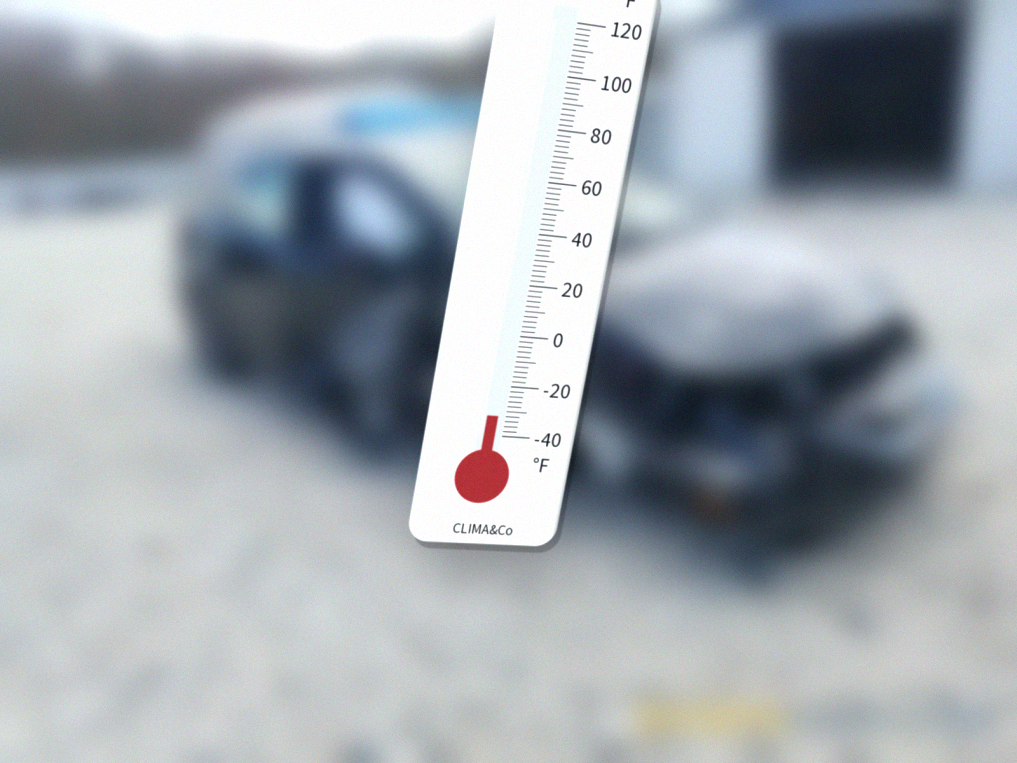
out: -32 °F
